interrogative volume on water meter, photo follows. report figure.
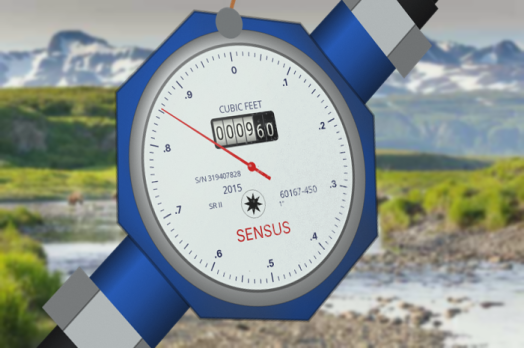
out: 959.85 ft³
